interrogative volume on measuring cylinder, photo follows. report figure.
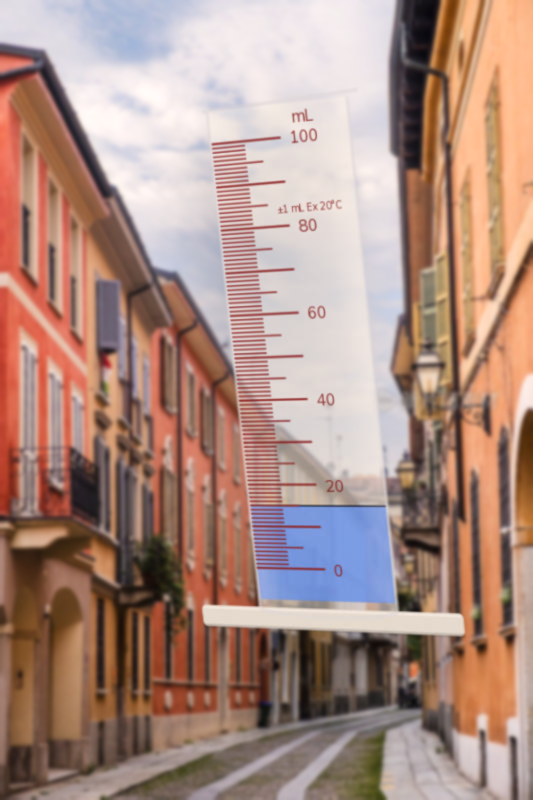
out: 15 mL
